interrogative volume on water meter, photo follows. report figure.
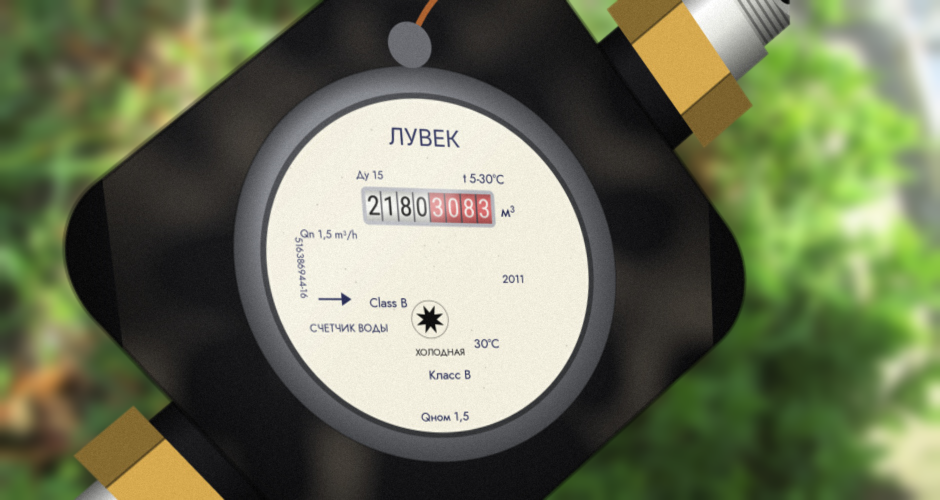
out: 2180.3083 m³
